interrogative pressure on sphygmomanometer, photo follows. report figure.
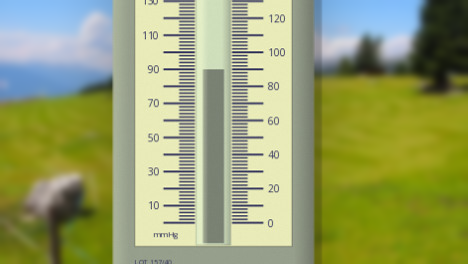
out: 90 mmHg
